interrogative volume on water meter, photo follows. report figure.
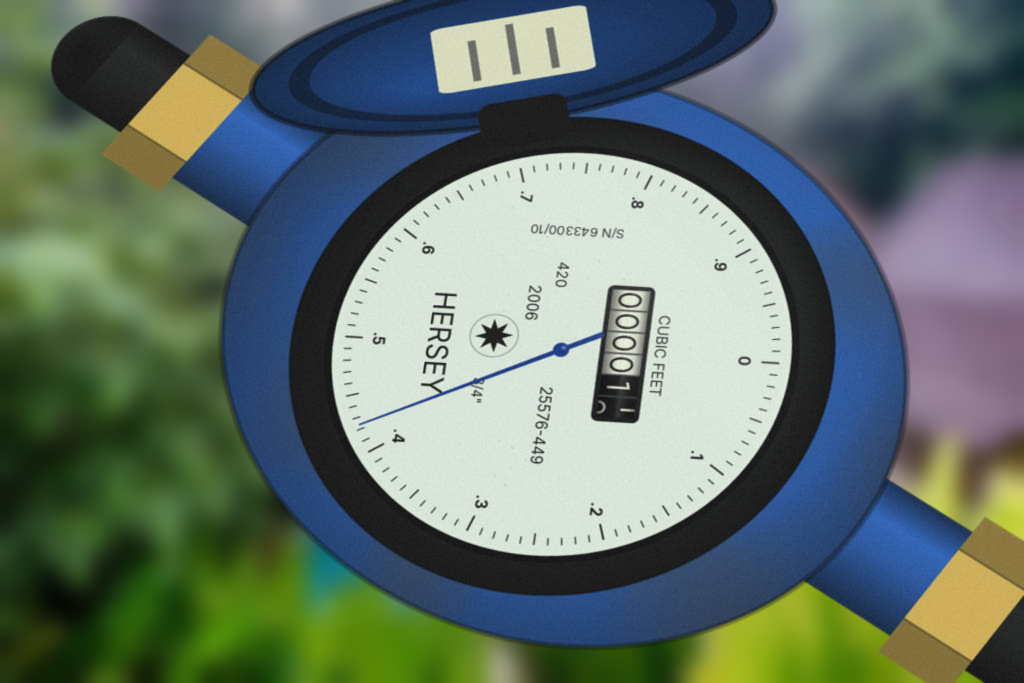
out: 11.42 ft³
